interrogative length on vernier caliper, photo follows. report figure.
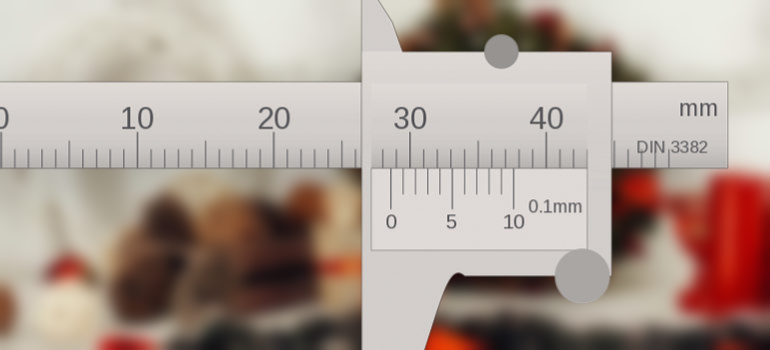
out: 28.6 mm
